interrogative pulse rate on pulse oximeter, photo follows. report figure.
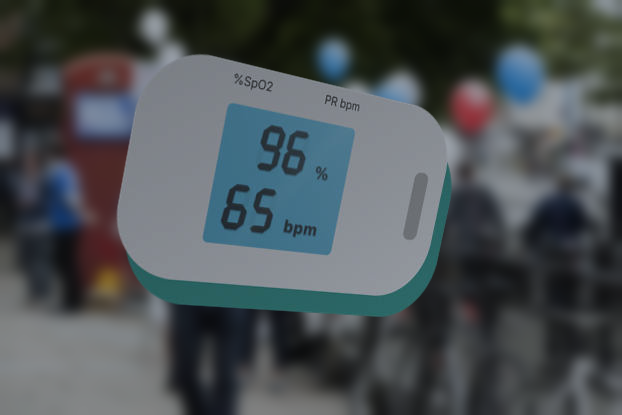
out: 65 bpm
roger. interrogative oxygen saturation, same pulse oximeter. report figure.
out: 96 %
